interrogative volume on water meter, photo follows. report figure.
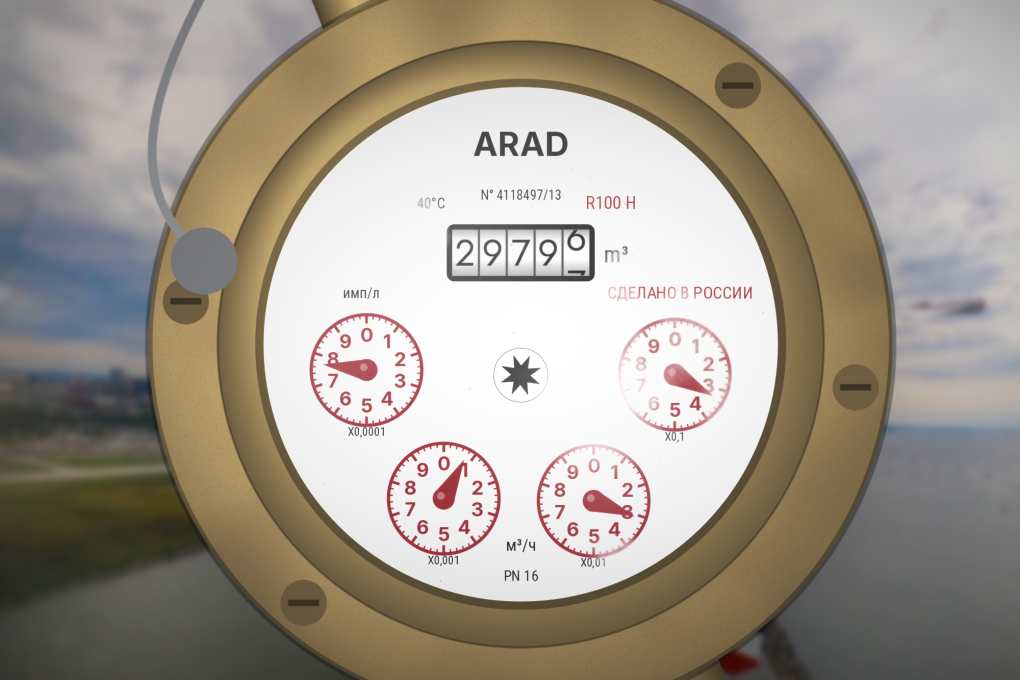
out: 29796.3307 m³
